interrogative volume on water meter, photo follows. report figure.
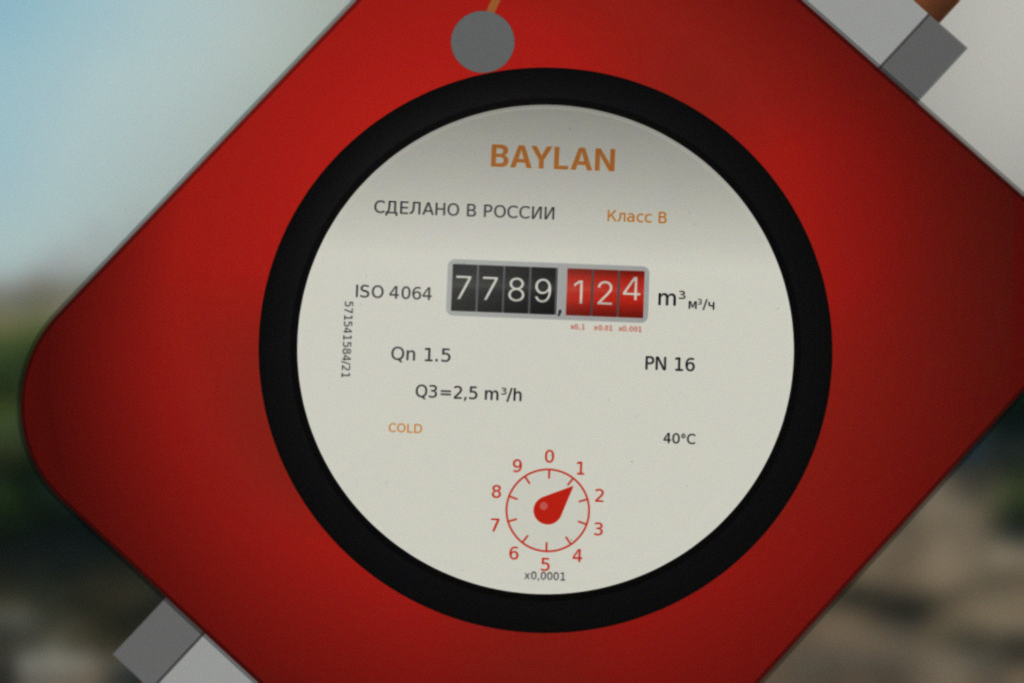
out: 7789.1241 m³
